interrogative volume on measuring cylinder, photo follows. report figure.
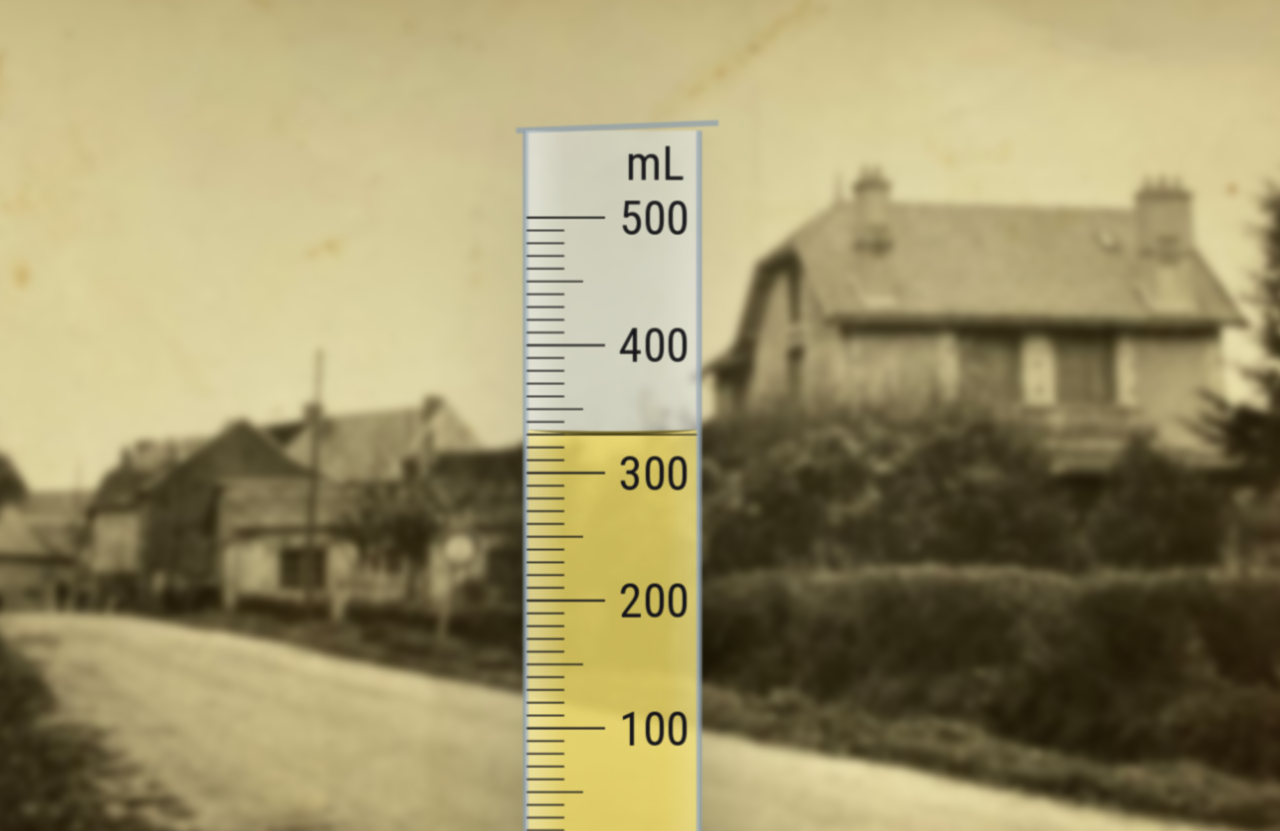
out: 330 mL
